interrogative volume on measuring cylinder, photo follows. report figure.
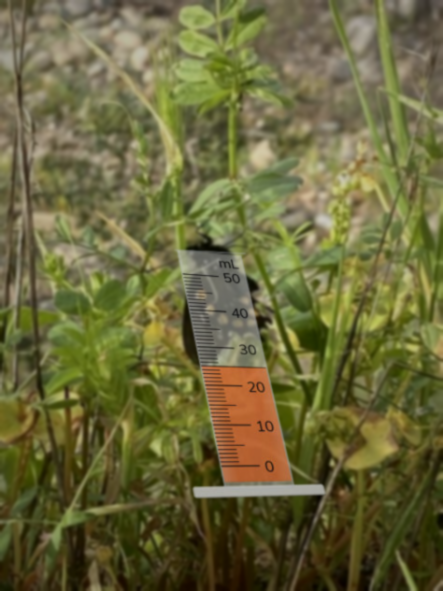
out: 25 mL
